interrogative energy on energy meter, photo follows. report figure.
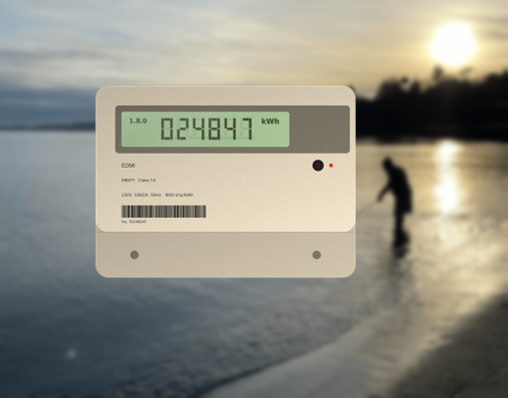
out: 24847 kWh
